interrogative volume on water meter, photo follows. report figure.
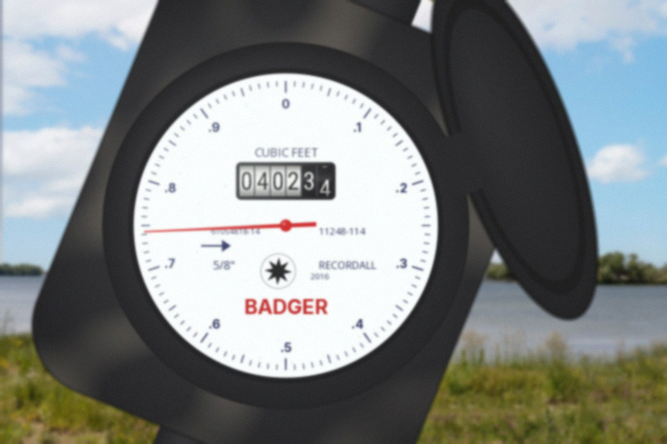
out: 40233.74 ft³
